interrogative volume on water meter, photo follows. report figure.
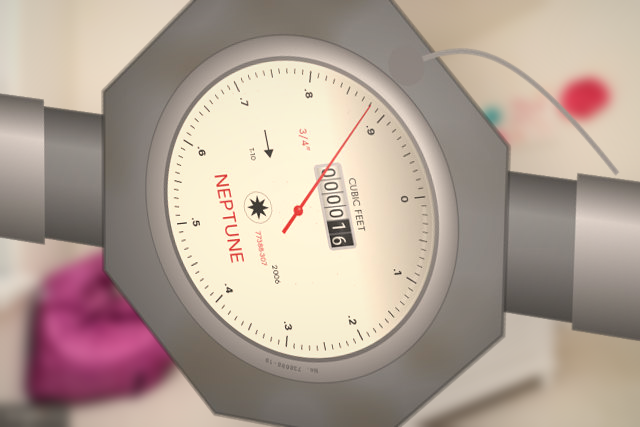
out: 15.88 ft³
